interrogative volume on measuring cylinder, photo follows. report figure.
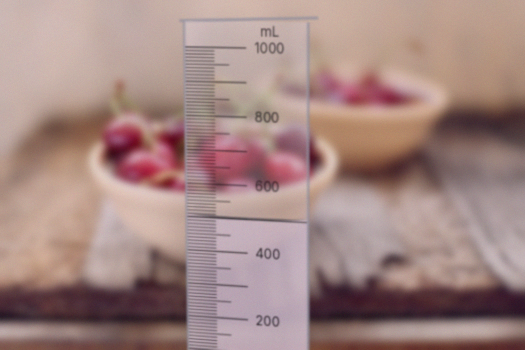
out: 500 mL
